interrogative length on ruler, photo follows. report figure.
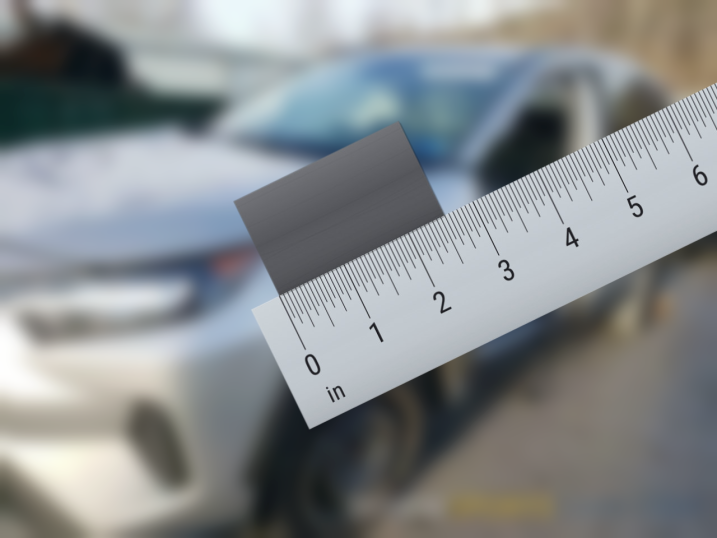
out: 2.5625 in
